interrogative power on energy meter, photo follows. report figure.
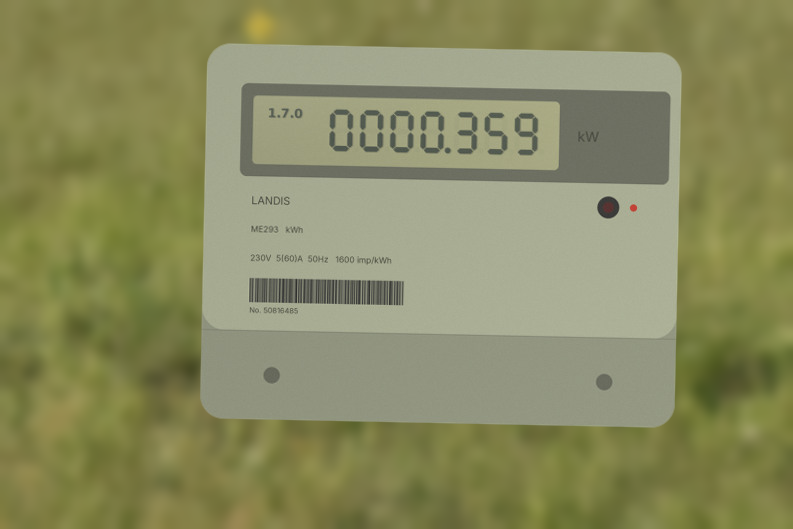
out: 0.359 kW
